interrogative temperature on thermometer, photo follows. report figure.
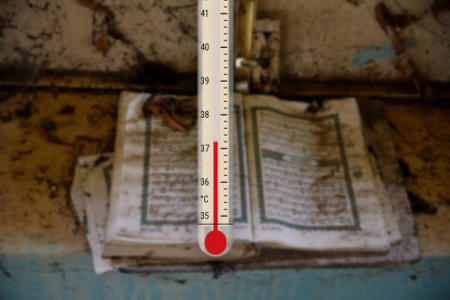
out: 37.2 °C
